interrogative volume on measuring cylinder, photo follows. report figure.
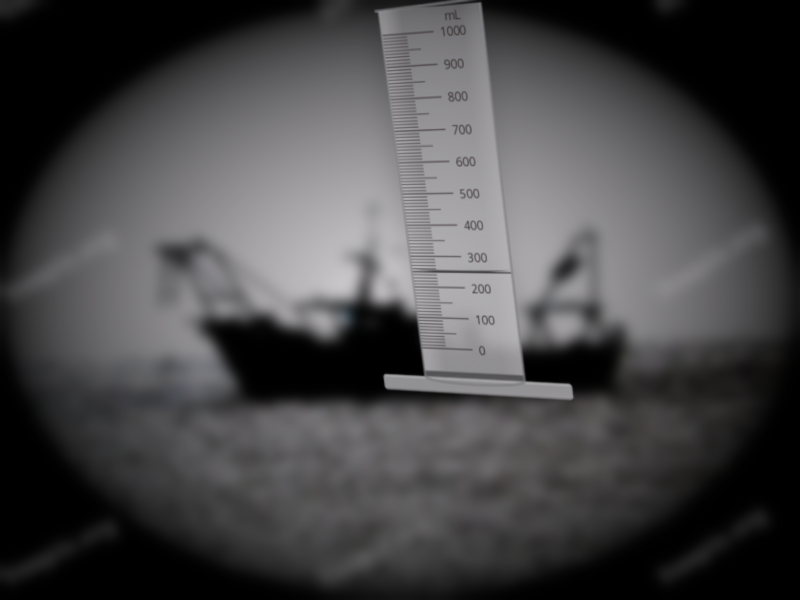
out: 250 mL
